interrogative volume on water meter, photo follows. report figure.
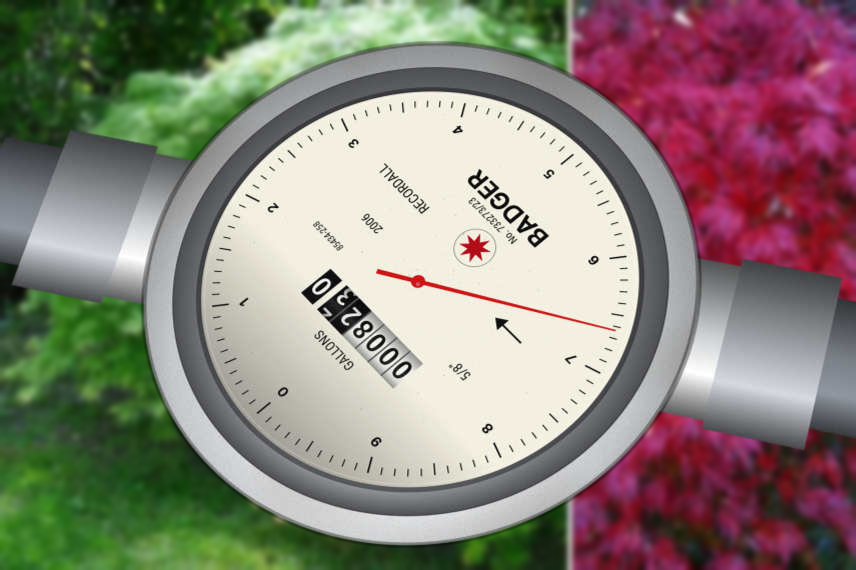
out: 8226.6 gal
